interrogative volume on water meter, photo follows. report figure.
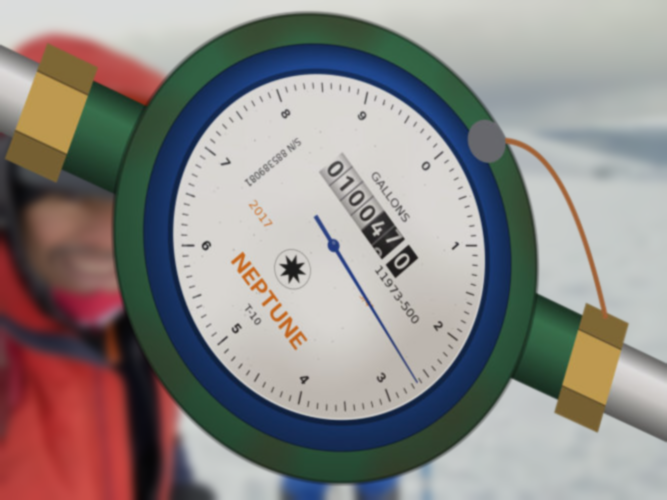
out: 100472.6 gal
